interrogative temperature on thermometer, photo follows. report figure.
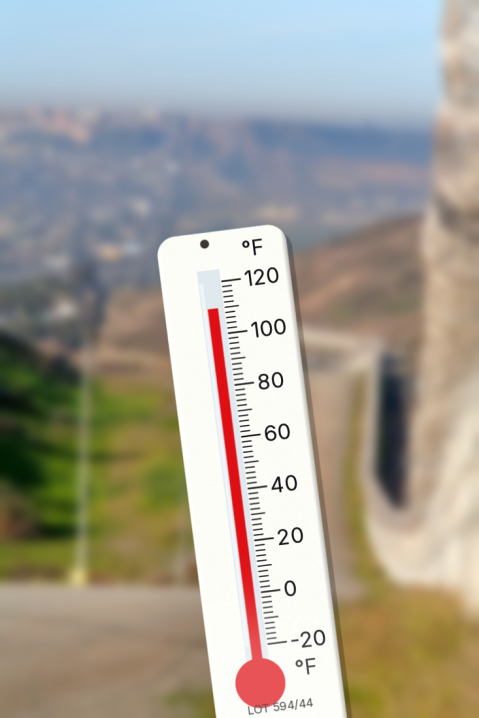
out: 110 °F
